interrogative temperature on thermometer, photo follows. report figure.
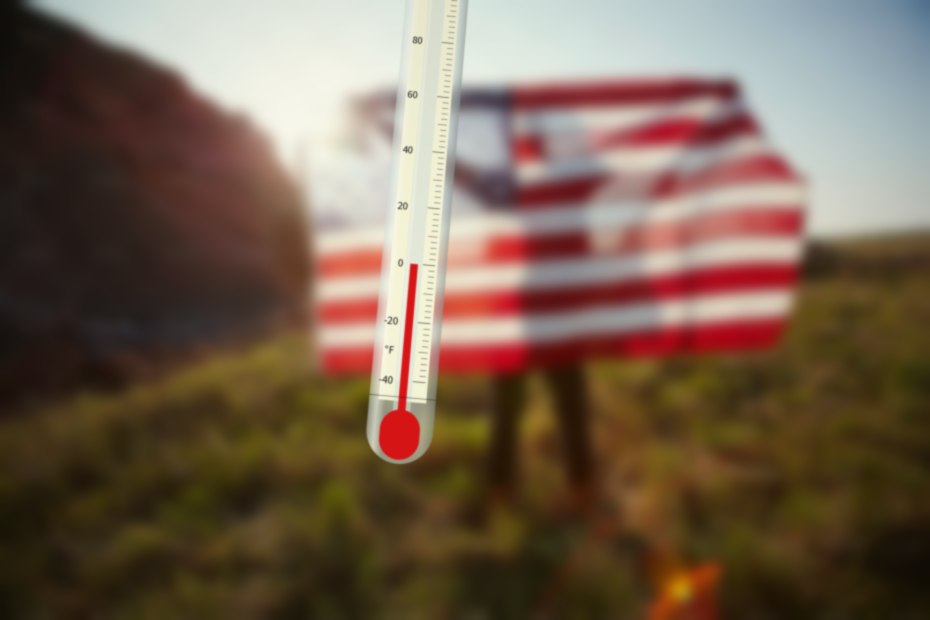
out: 0 °F
